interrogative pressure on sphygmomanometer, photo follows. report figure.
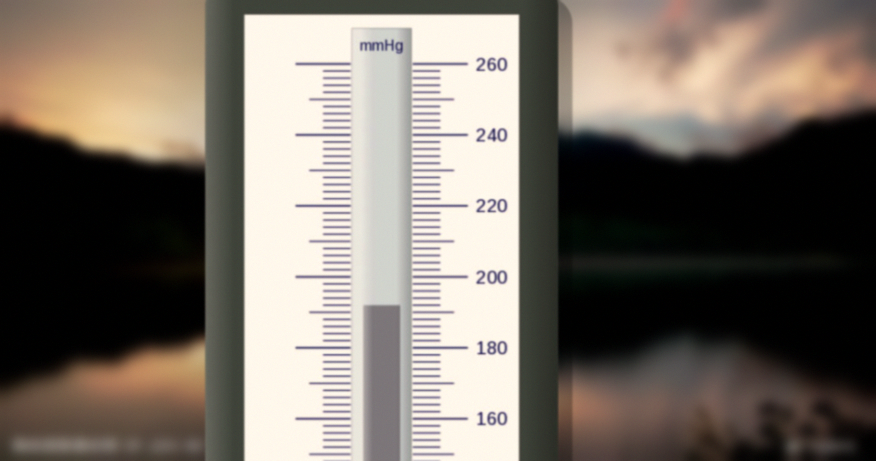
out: 192 mmHg
